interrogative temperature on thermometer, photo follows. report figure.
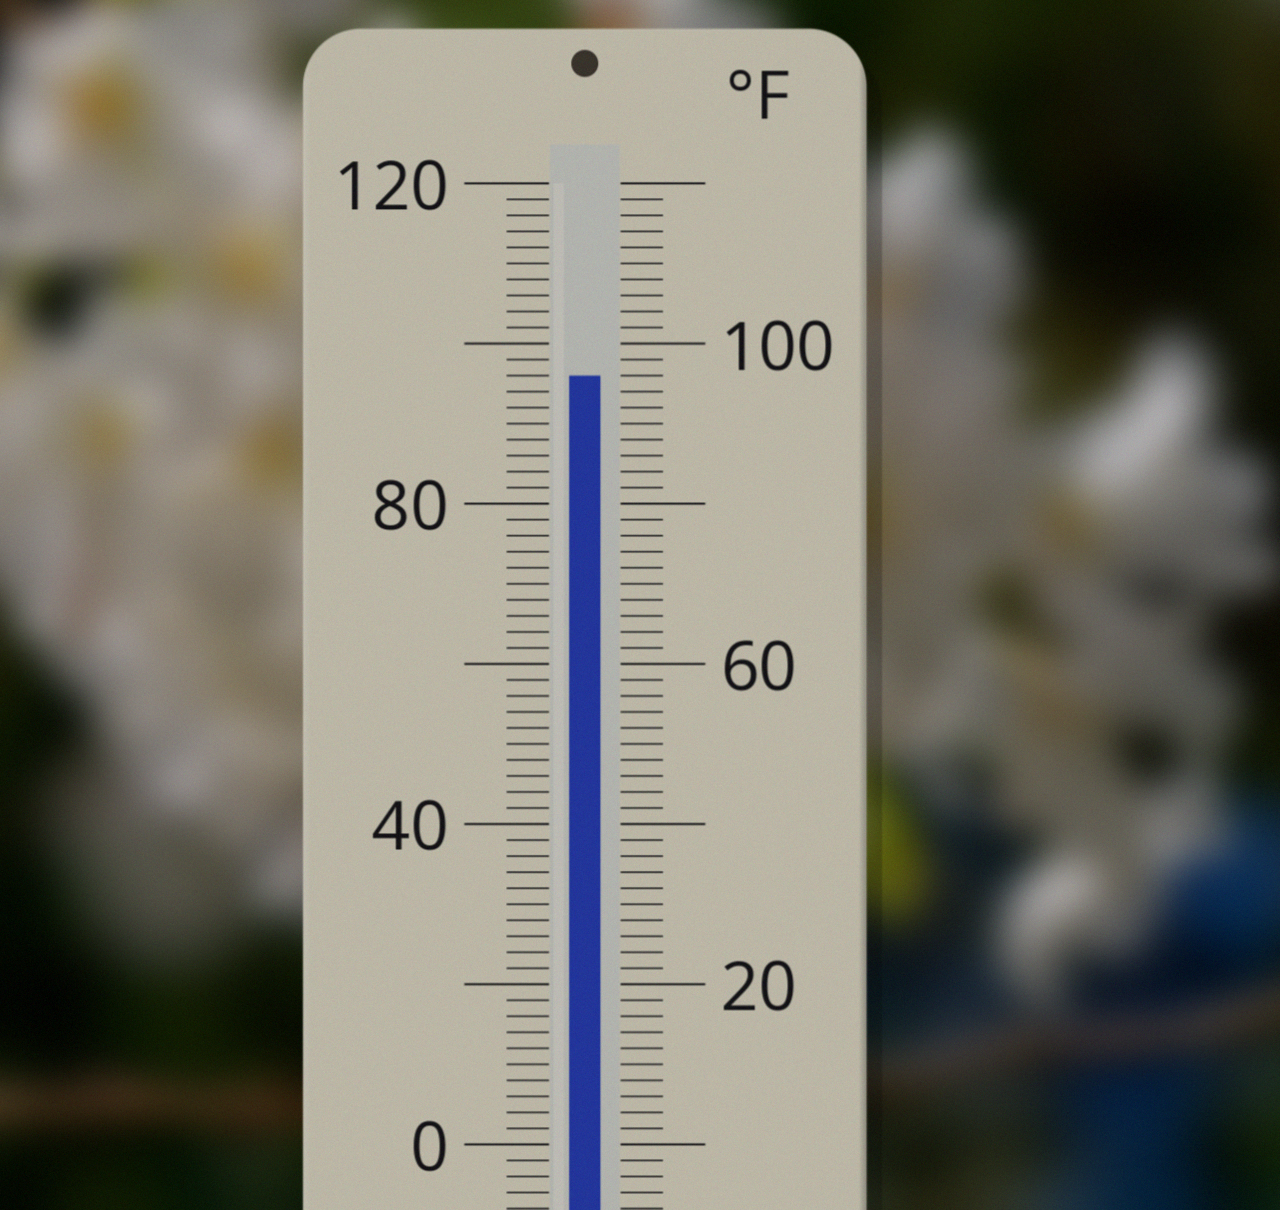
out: 96 °F
